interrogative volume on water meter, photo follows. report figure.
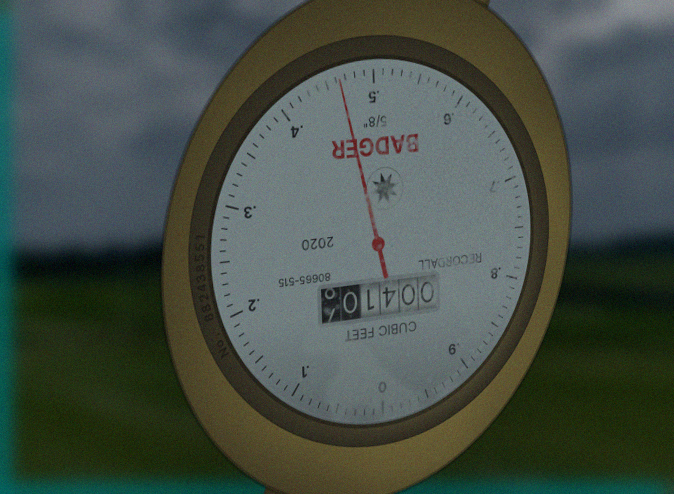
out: 4107.46 ft³
